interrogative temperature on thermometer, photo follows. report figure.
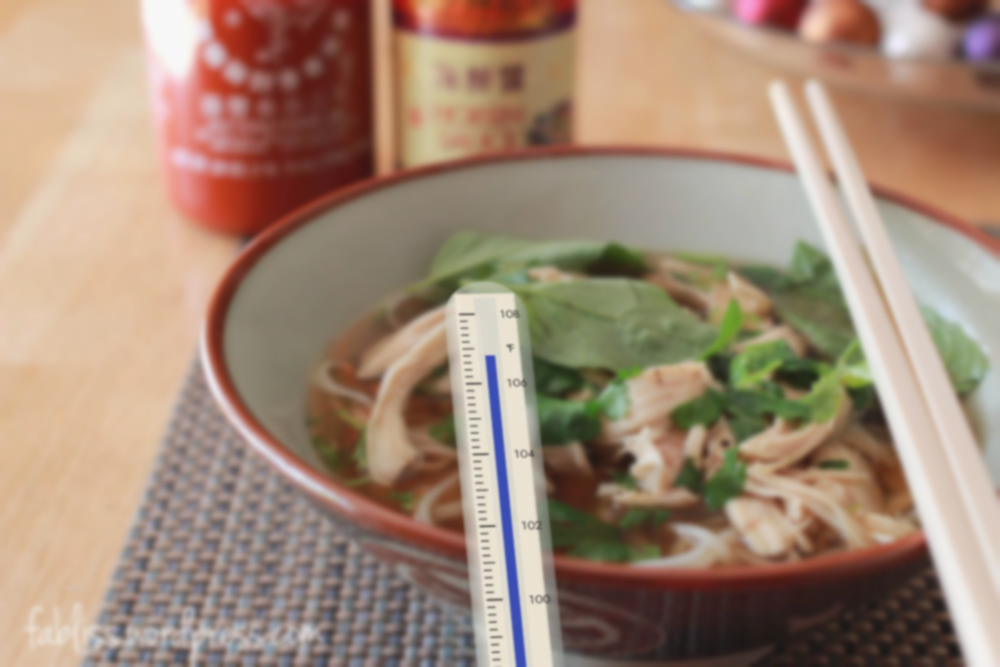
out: 106.8 °F
